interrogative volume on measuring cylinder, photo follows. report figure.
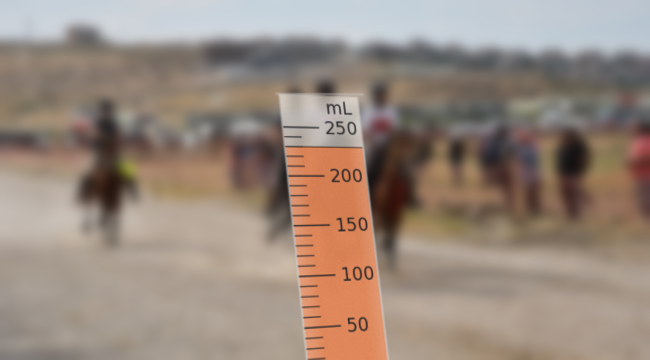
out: 230 mL
